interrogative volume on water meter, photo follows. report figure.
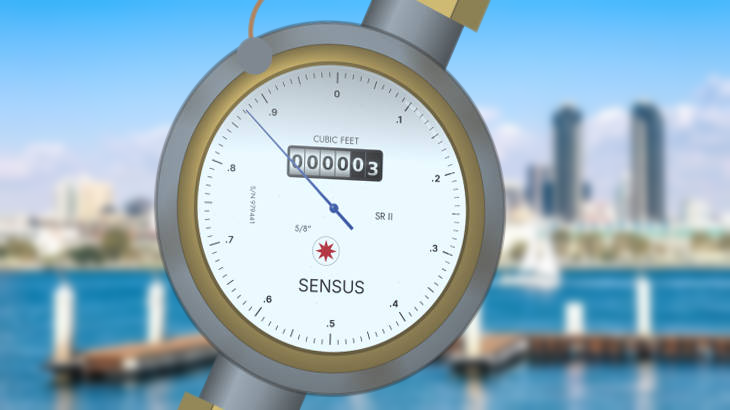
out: 2.87 ft³
